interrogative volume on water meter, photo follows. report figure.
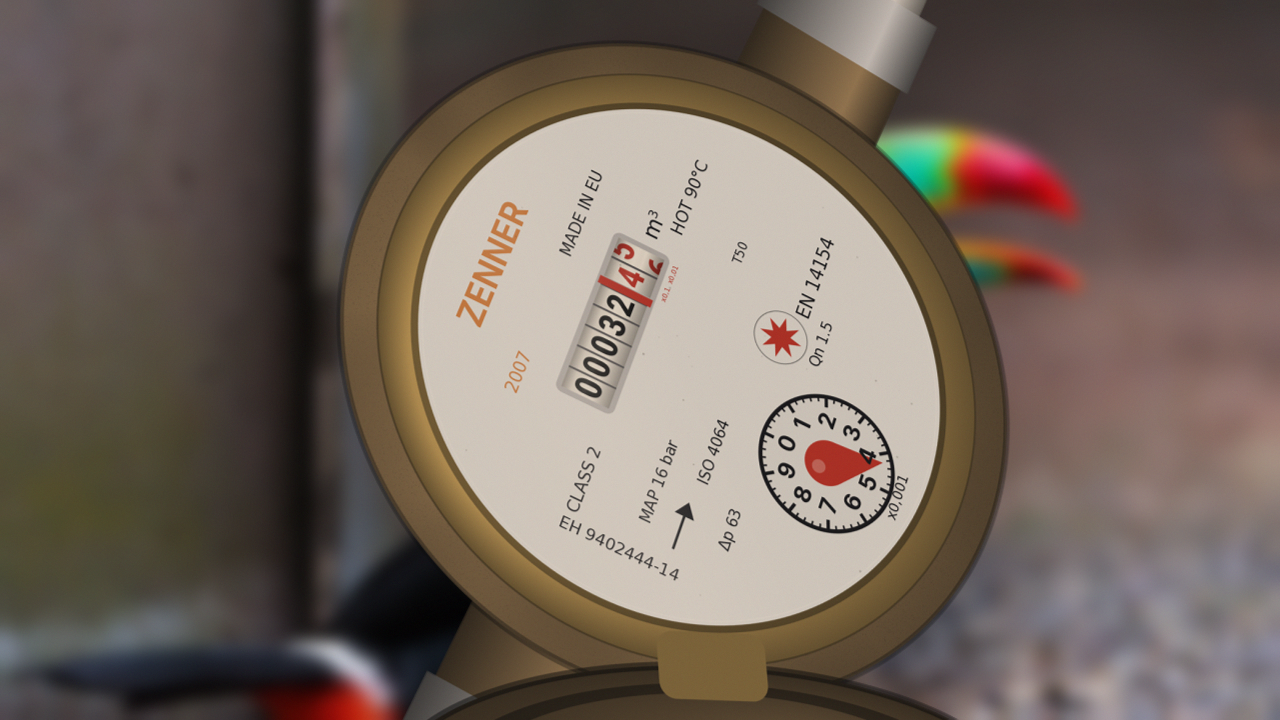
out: 32.454 m³
